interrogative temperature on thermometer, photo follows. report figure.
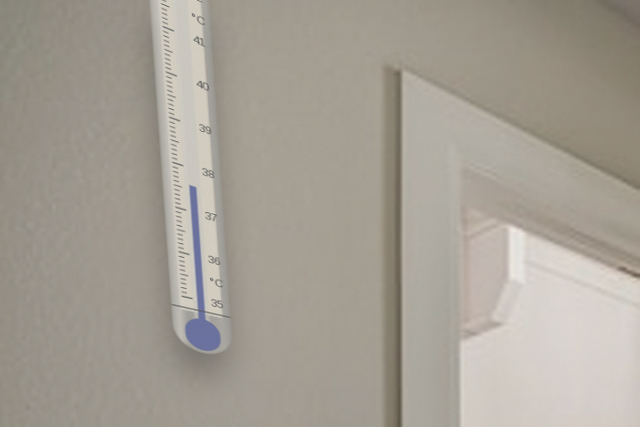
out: 37.6 °C
